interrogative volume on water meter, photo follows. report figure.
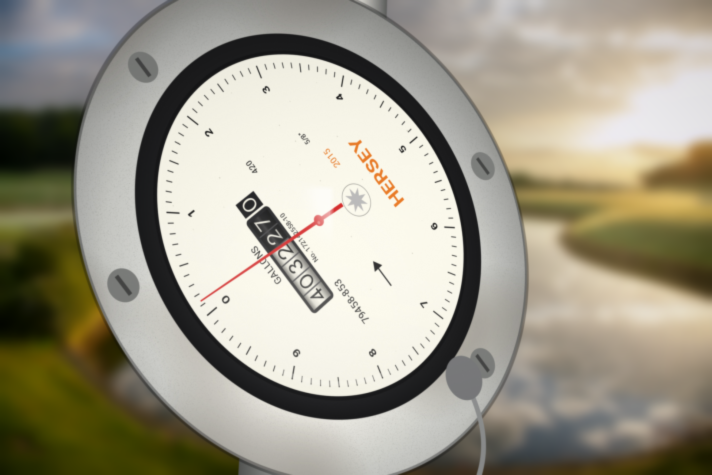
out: 4032270.1 gal
